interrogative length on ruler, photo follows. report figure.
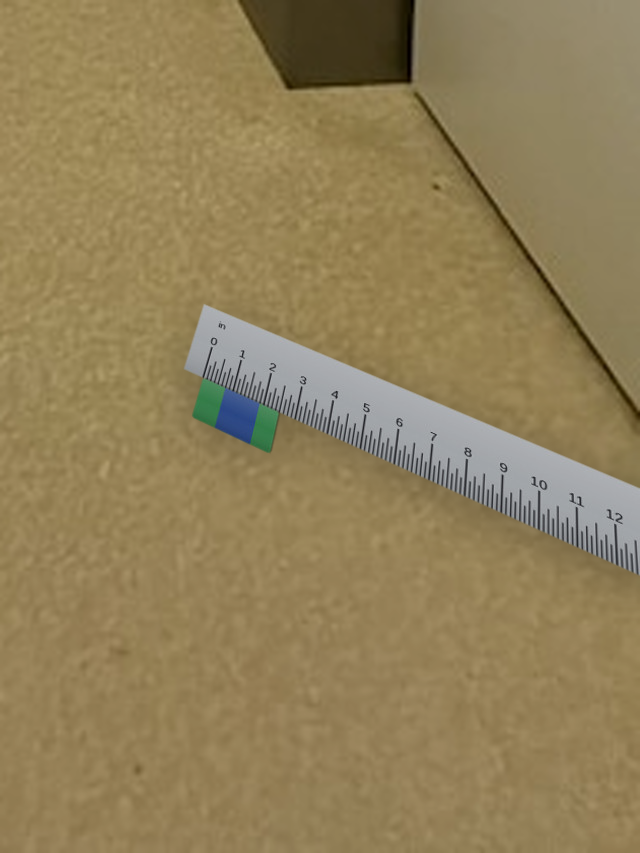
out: 2.5 in
